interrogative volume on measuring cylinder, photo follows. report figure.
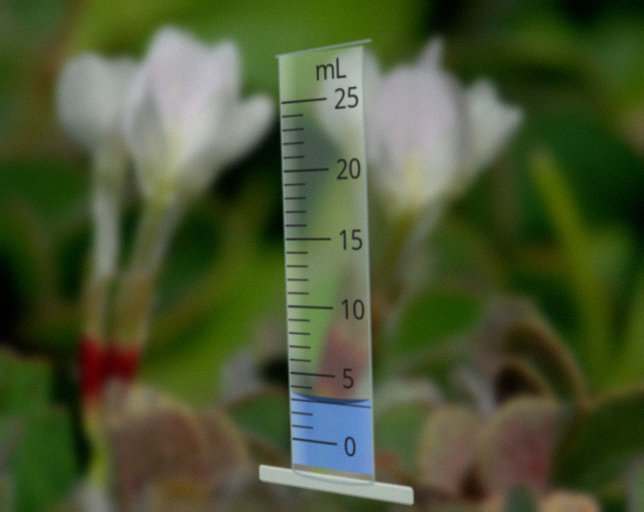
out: 3 mL
